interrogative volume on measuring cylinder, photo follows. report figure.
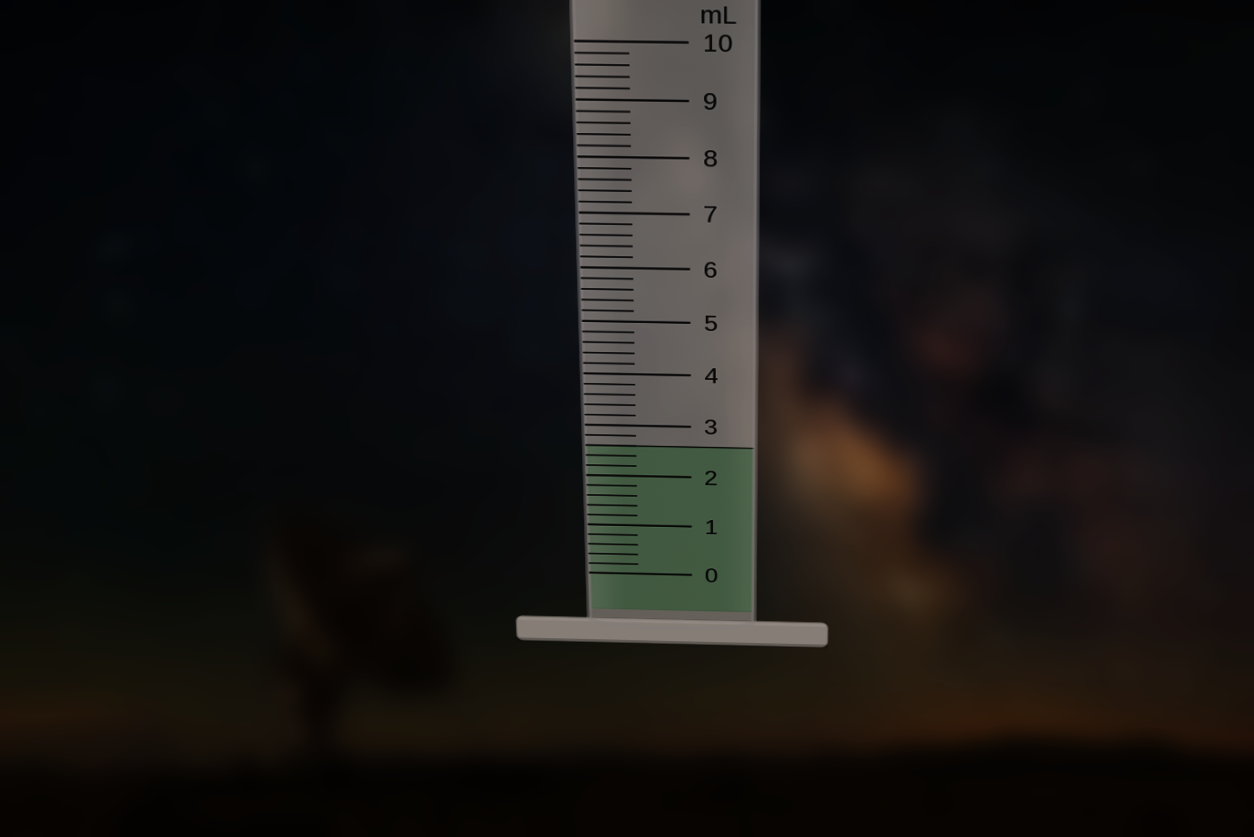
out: 2.6 mL
